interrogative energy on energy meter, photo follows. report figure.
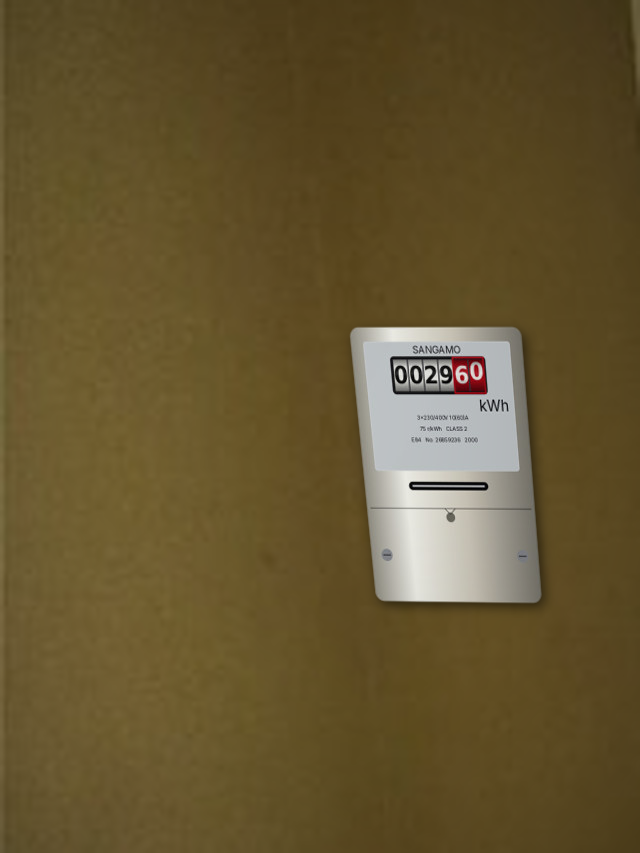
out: 29.60 kWh
